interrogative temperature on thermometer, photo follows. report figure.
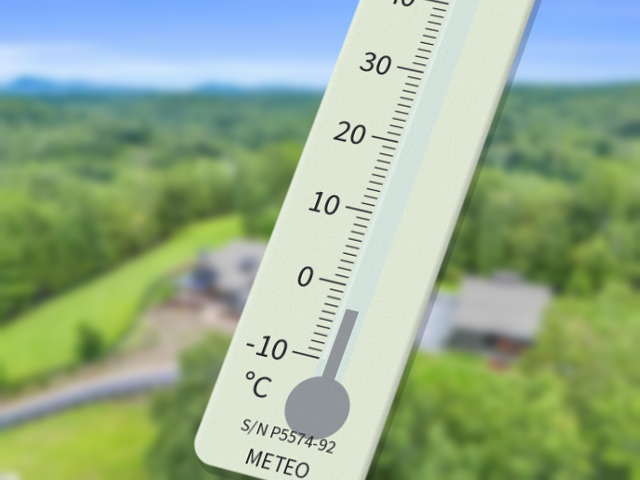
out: -3 °C
